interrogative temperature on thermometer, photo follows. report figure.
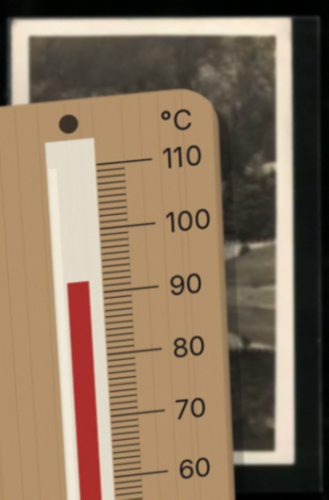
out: 92 °C
